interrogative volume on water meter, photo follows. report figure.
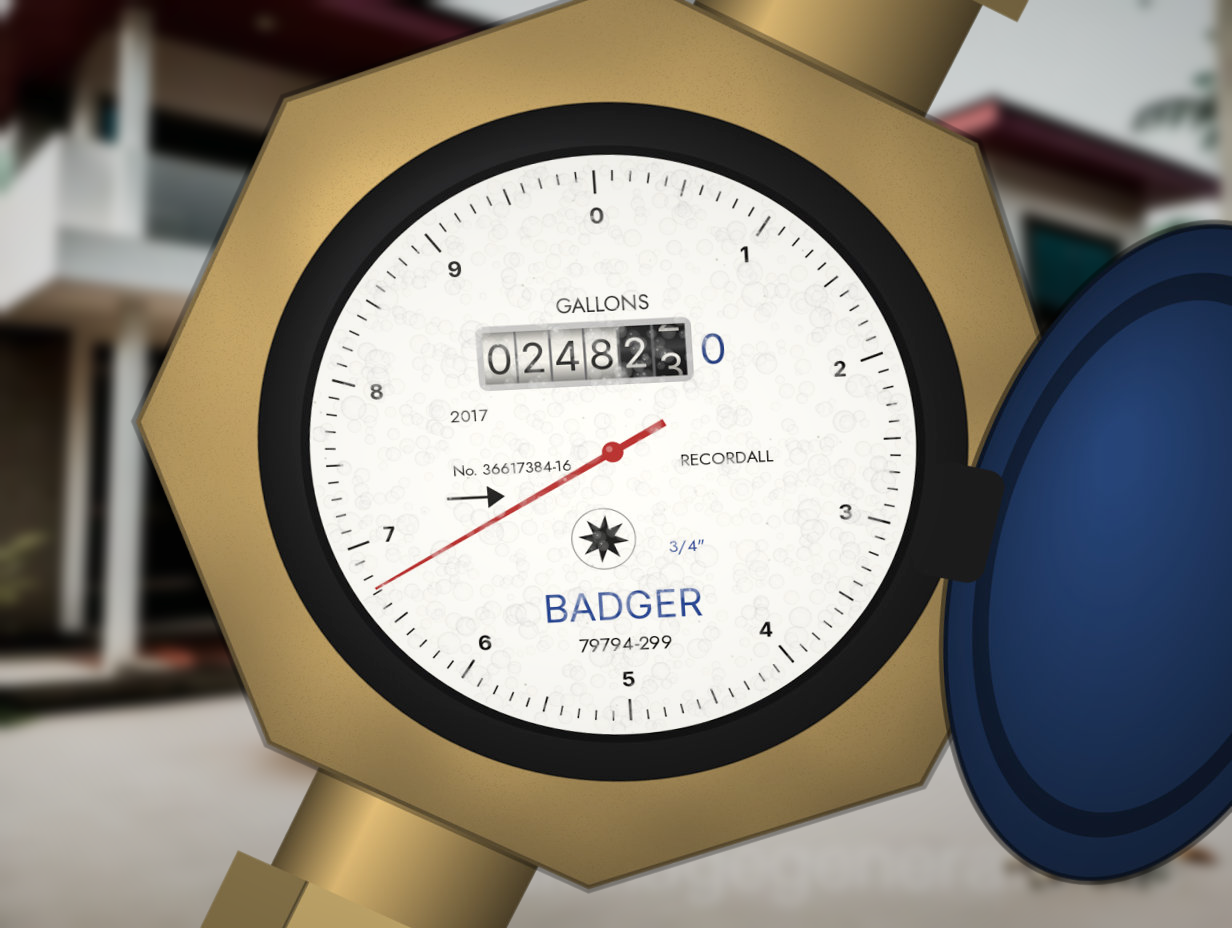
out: 248226.7 gal
